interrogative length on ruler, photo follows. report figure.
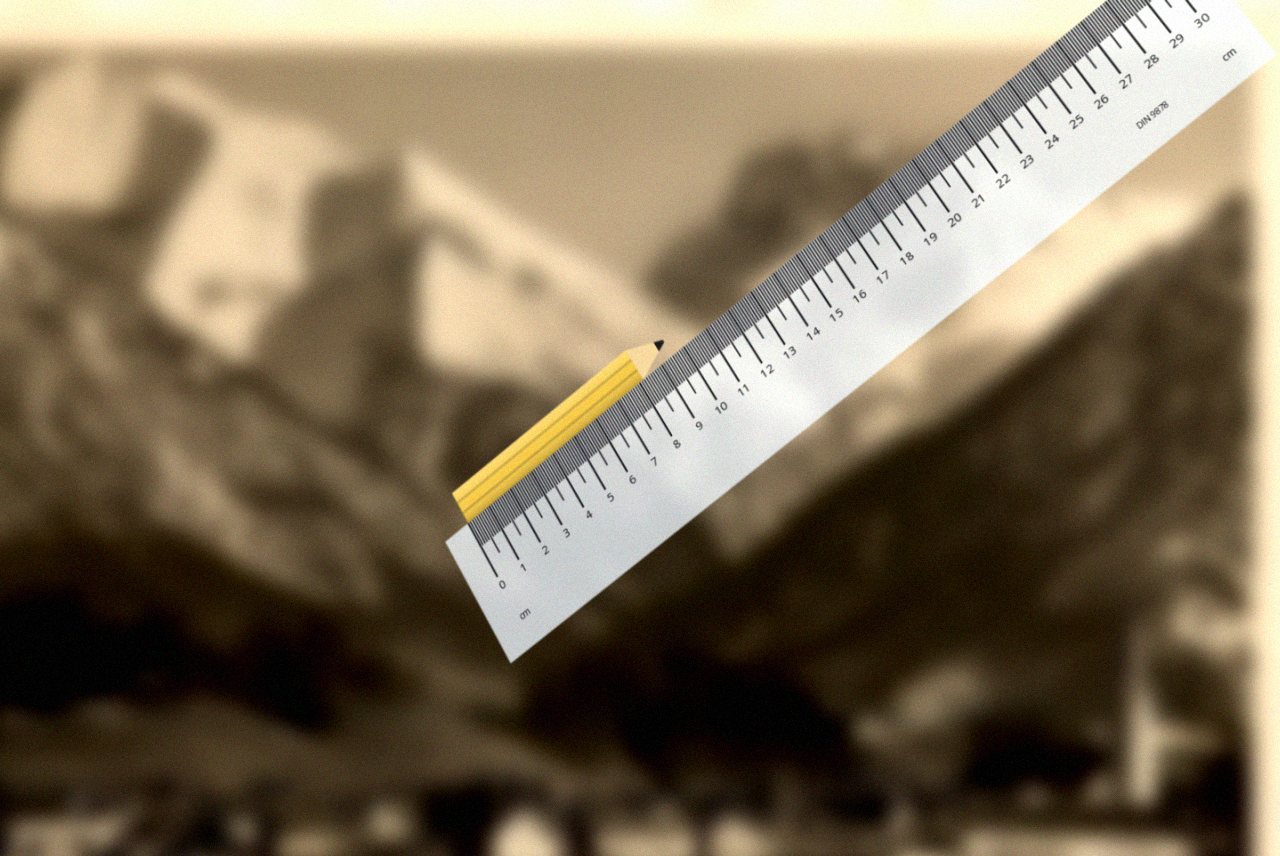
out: 9.5 cm
